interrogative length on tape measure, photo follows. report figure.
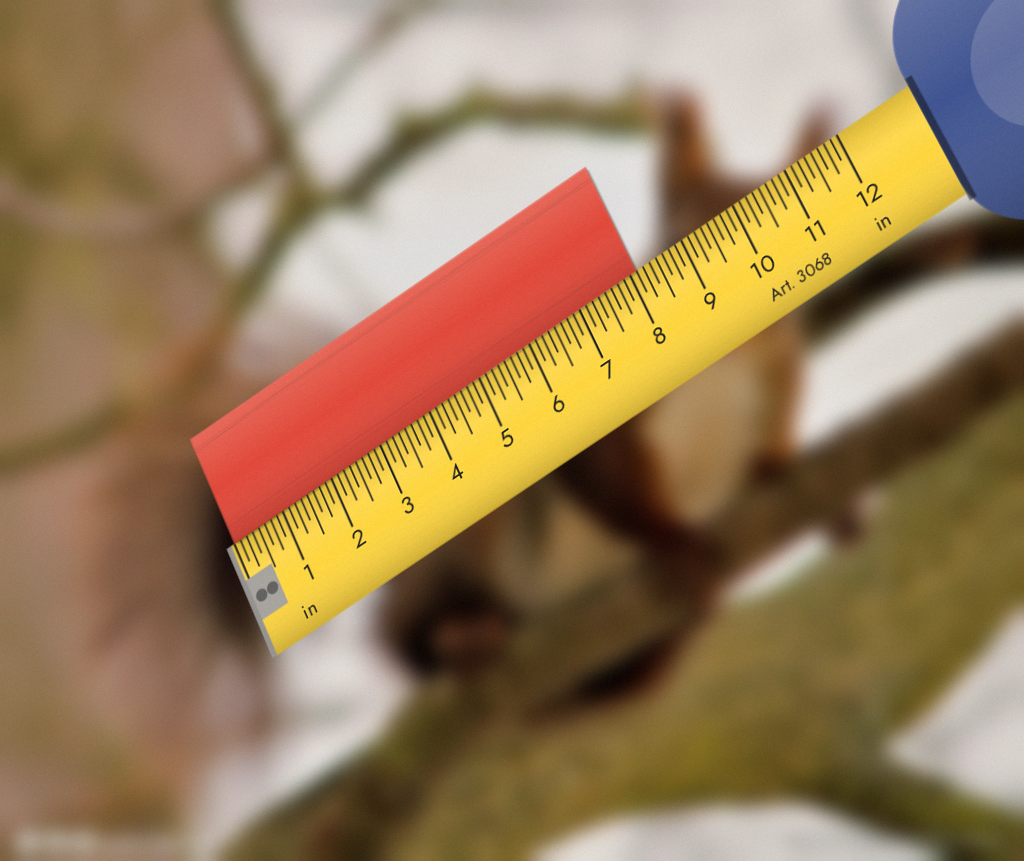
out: 8.125 in
